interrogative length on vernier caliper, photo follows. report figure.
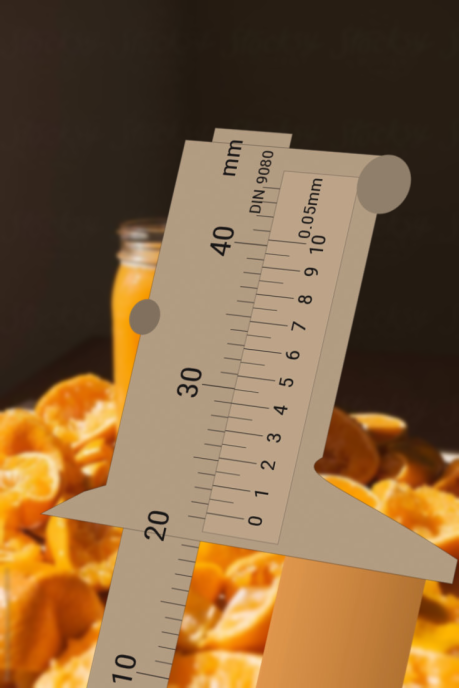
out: 21.4 mm
